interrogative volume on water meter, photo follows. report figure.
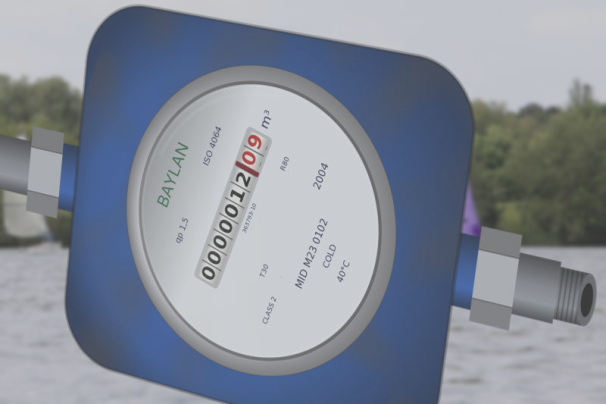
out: 12.09 m³
